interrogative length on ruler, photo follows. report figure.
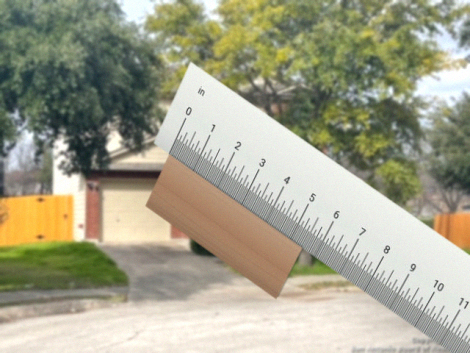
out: 5.5 in
